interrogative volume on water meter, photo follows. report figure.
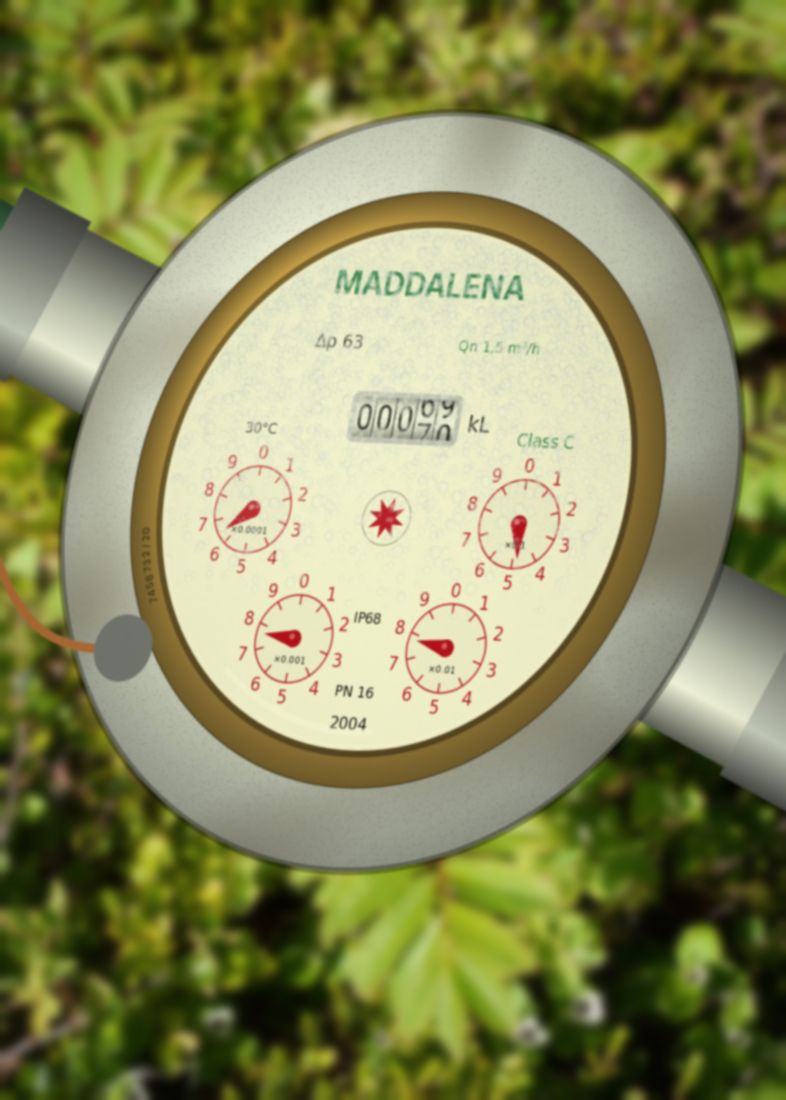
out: 69.4776 kL
